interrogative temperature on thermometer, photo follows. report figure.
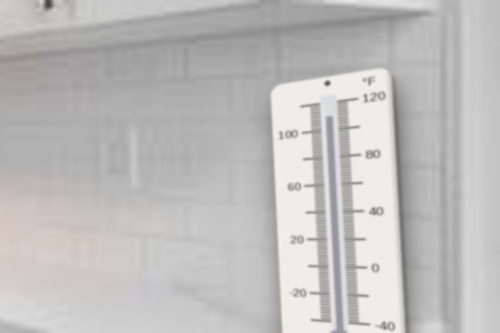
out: 110 °F
